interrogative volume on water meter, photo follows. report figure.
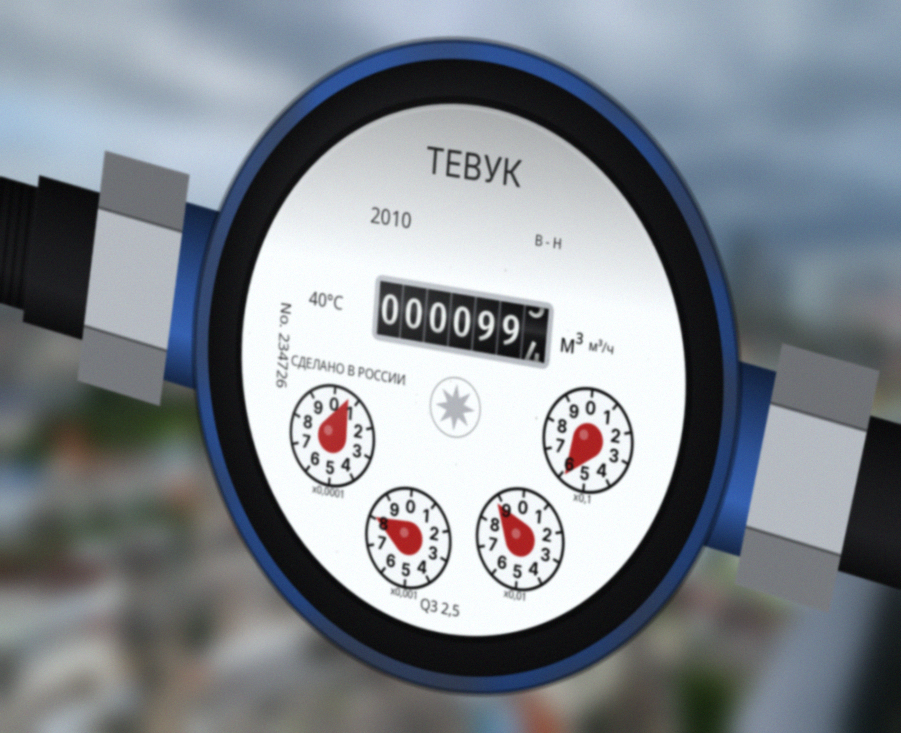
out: 993.5880 m³
